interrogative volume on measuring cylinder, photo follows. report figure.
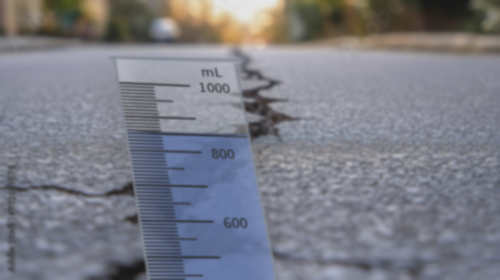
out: 850 mL
